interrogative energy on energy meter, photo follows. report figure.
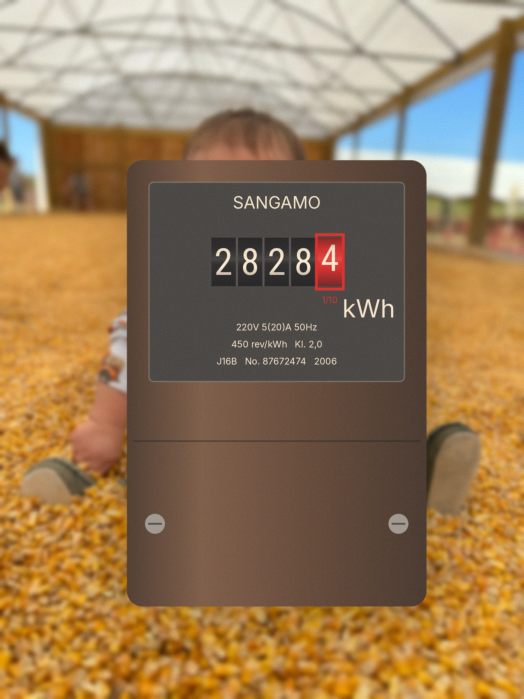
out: 2828.4 kWh
